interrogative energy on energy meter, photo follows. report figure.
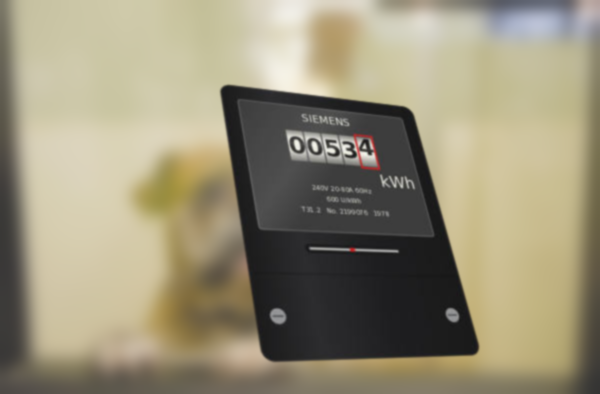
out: 53.4 kWh
